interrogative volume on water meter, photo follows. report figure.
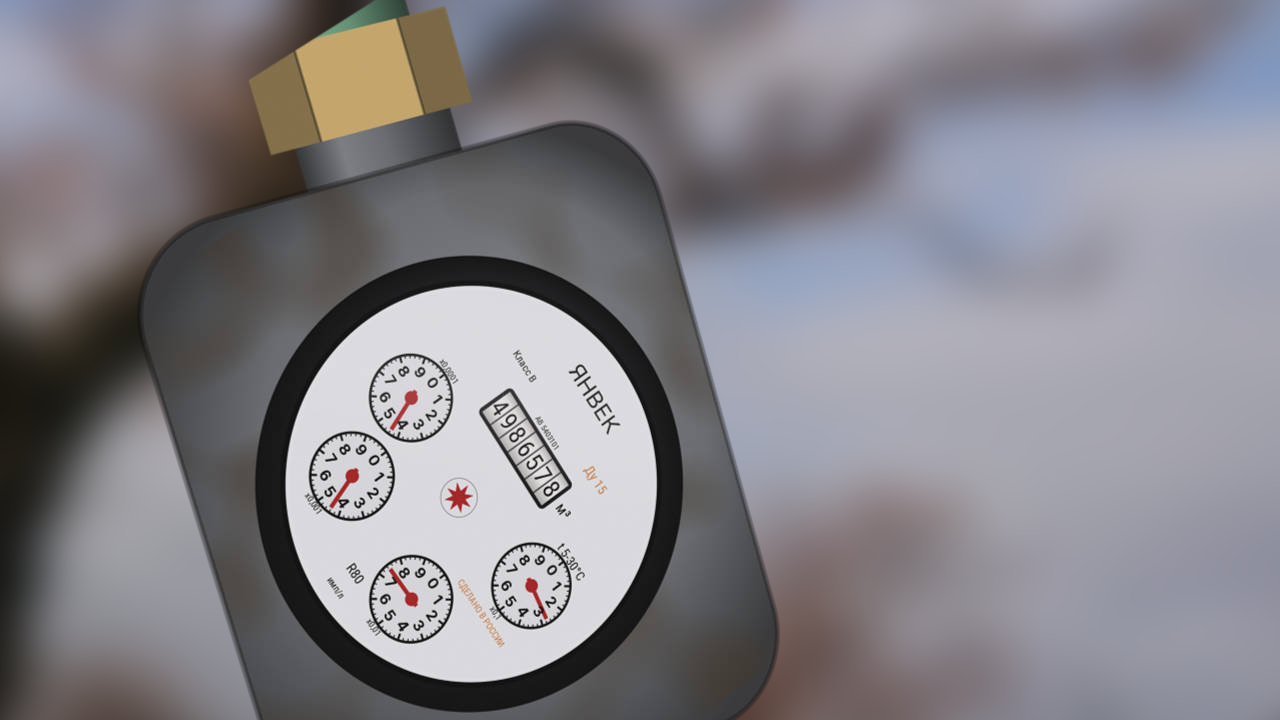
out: 4986578.2744 m³
